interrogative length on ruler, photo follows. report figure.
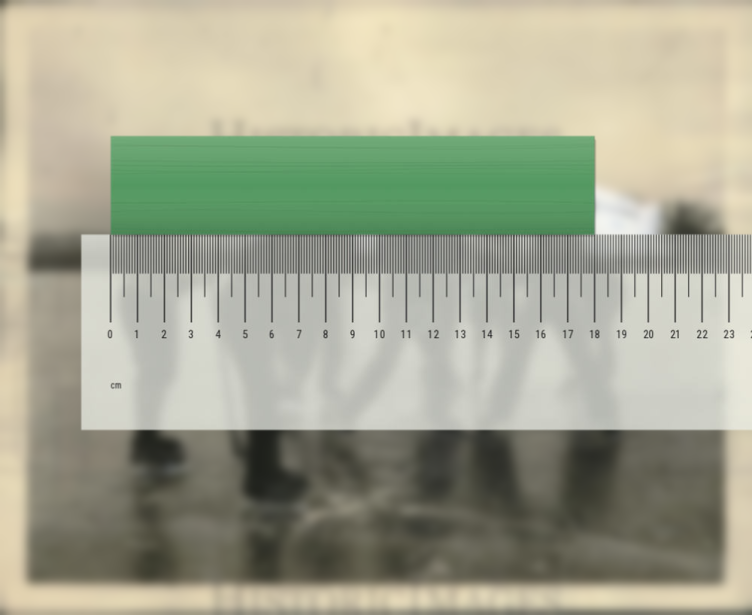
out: 18 cm
